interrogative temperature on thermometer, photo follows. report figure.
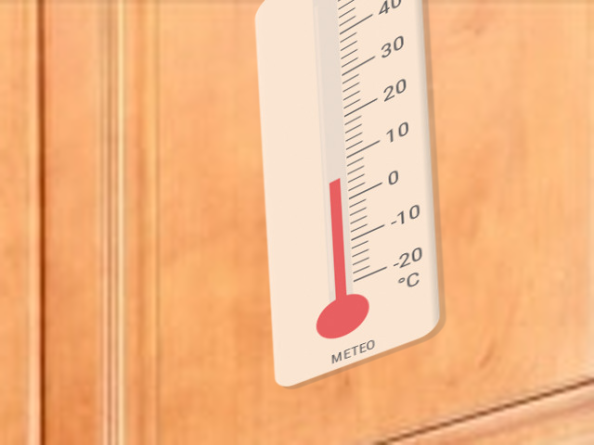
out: 6 °C
